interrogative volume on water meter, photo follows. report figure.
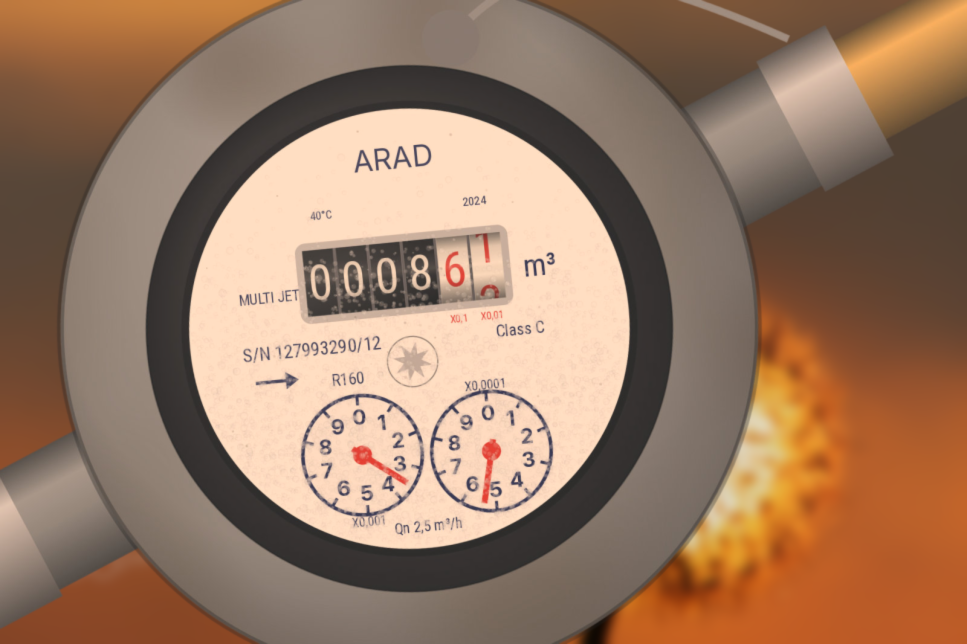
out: 8.6135 m³
